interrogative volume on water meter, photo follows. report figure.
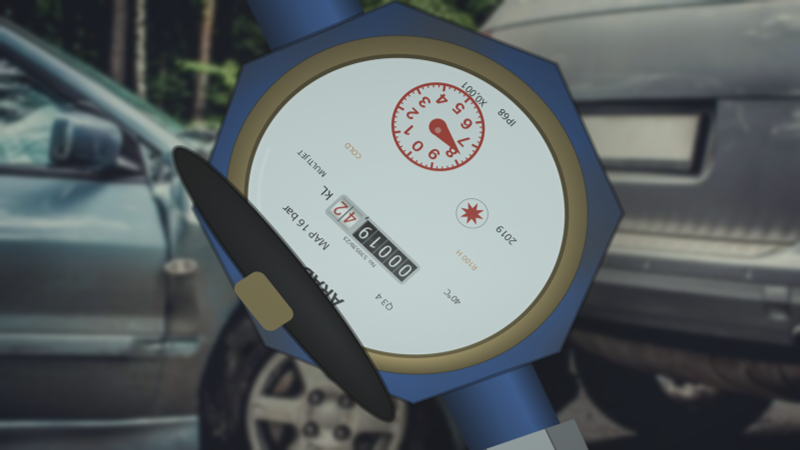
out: 19.427 kL
